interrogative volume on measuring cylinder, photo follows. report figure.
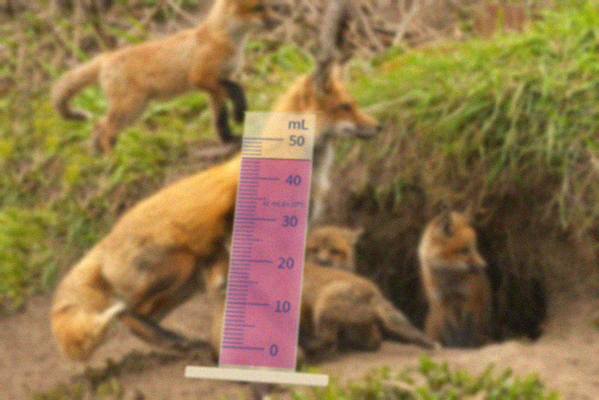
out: 45 mL
